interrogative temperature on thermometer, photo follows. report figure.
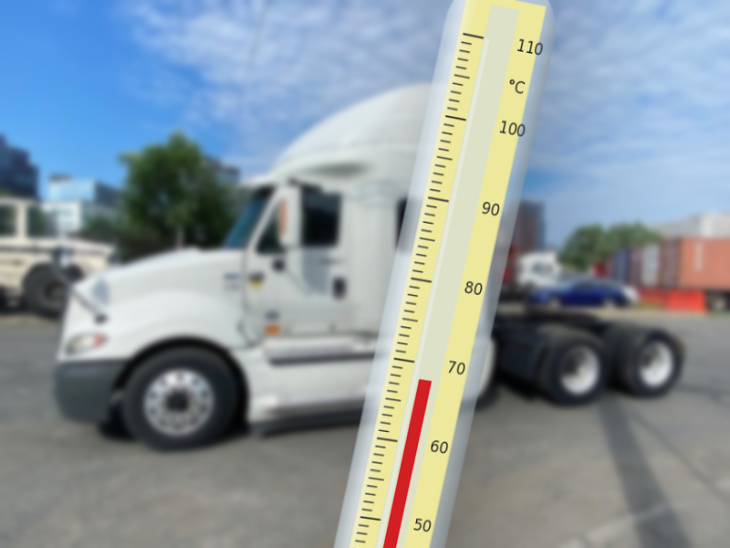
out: 68 °C
